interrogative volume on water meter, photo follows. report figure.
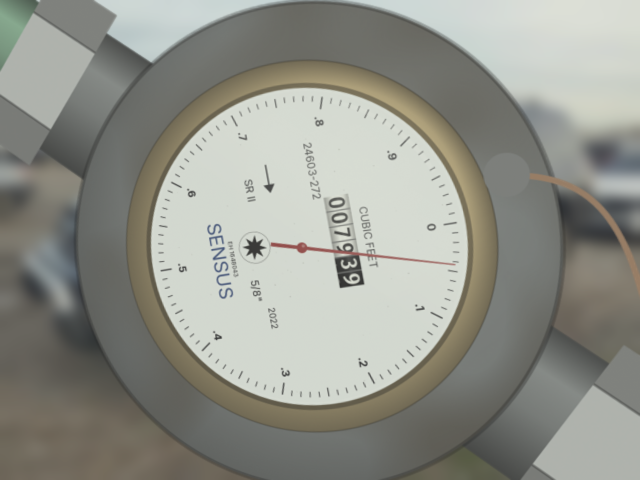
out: 7939.04 ft³
